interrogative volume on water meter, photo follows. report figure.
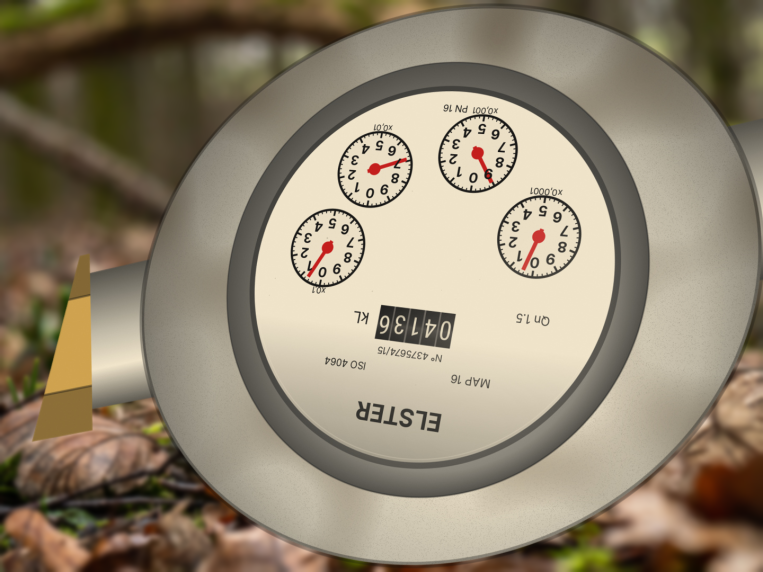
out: 4136.0690 kL
